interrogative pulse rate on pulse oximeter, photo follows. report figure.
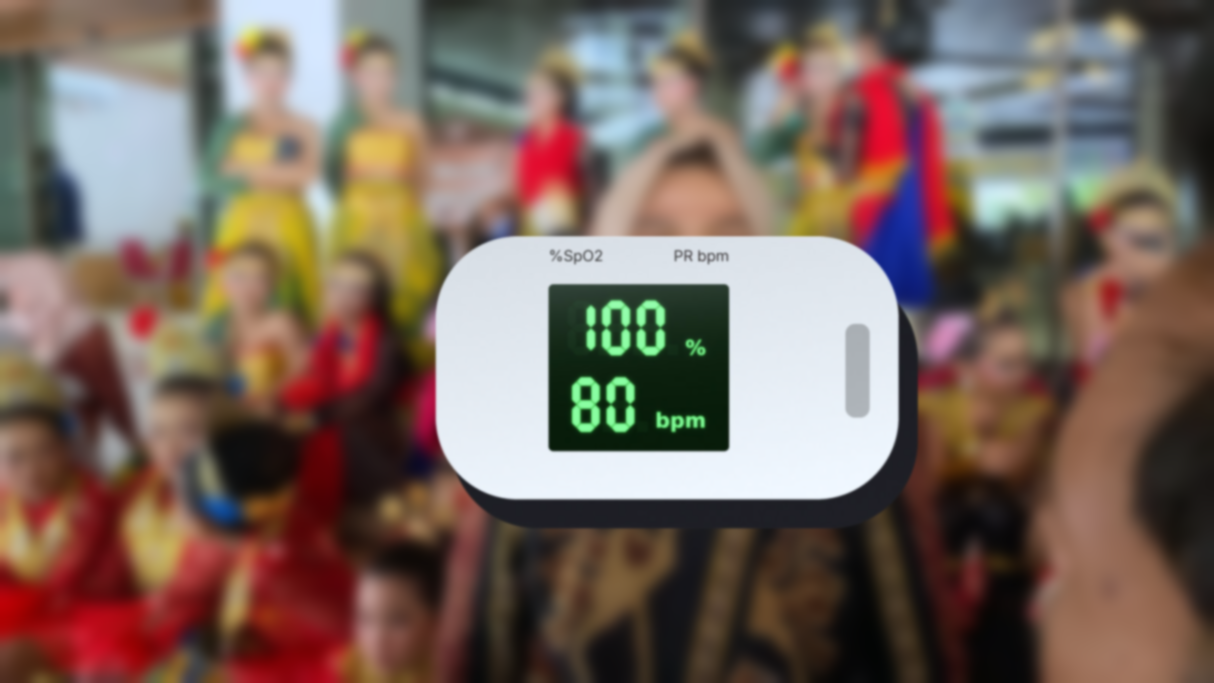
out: 80 bpm
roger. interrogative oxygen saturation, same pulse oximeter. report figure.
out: 100 %
